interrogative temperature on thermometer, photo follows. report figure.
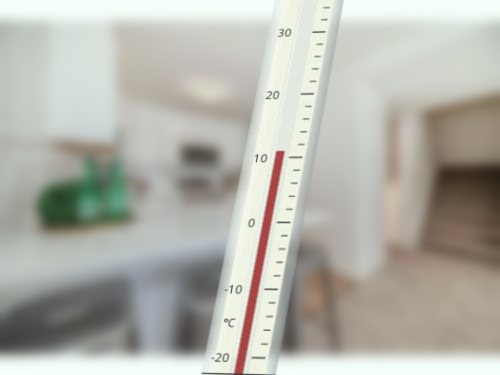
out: 11 °C
